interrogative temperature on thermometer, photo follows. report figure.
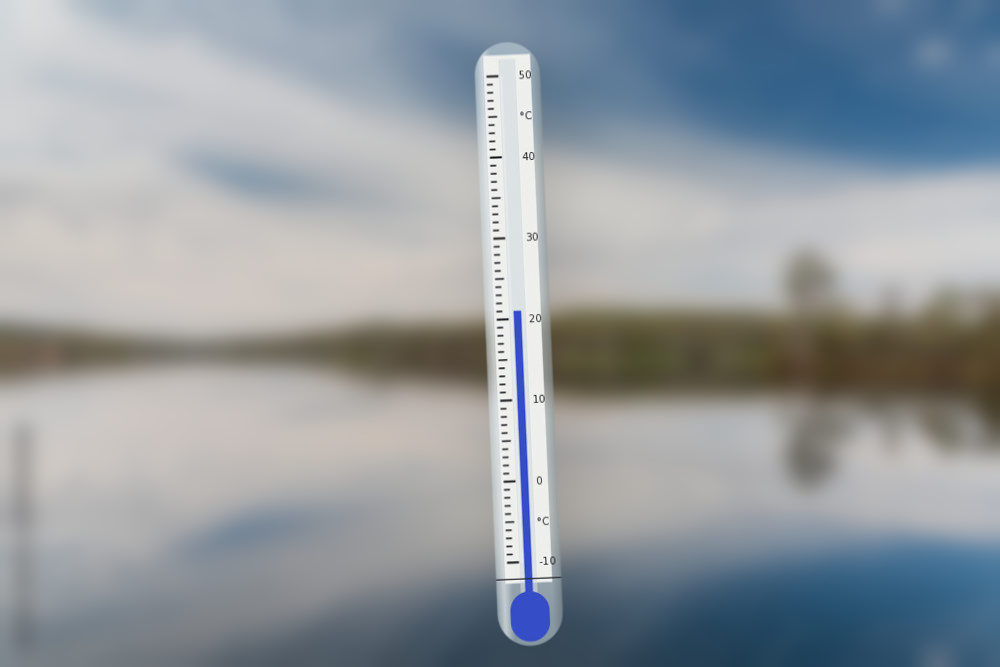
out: 21 °C
